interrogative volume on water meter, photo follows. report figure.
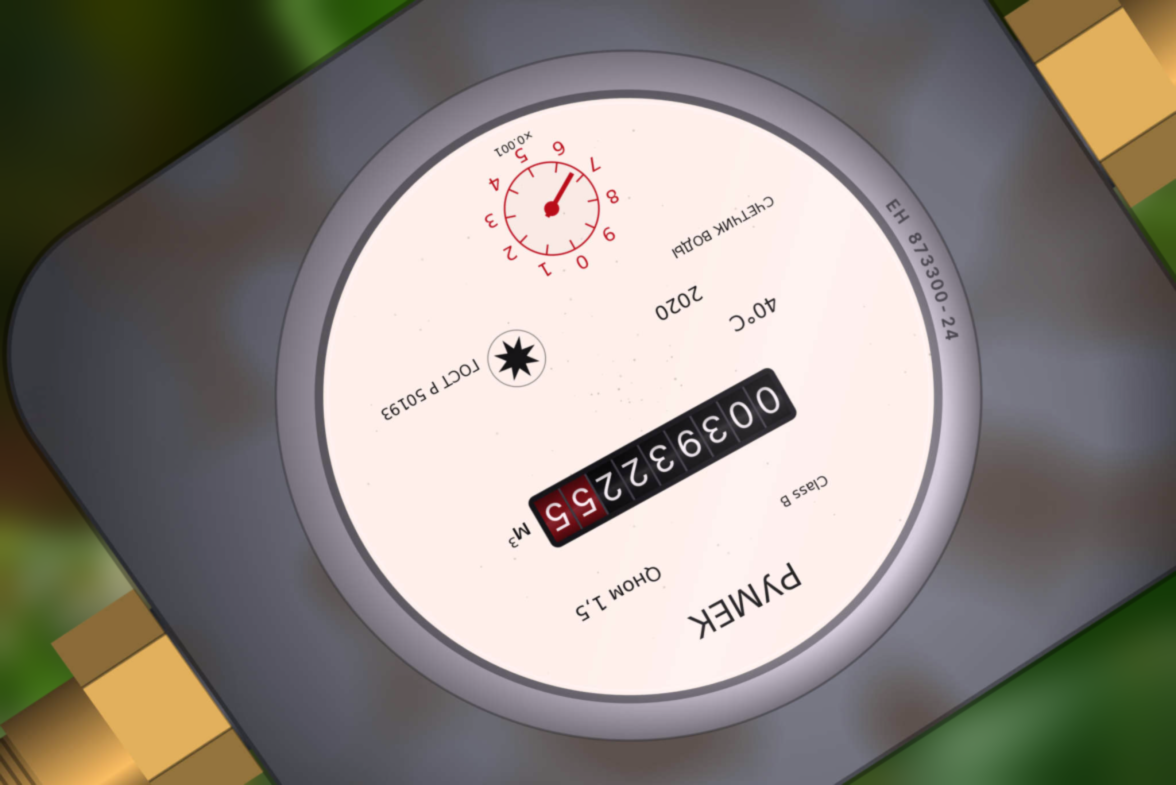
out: 39322.556 m³
